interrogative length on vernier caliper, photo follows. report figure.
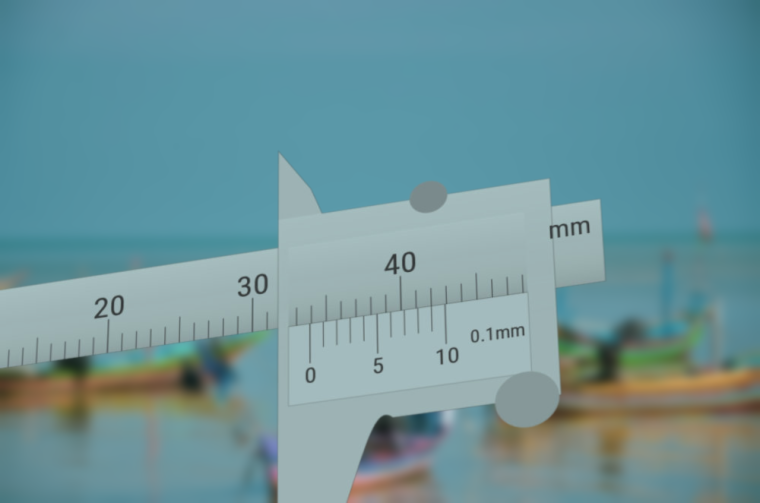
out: 33.9 mm
